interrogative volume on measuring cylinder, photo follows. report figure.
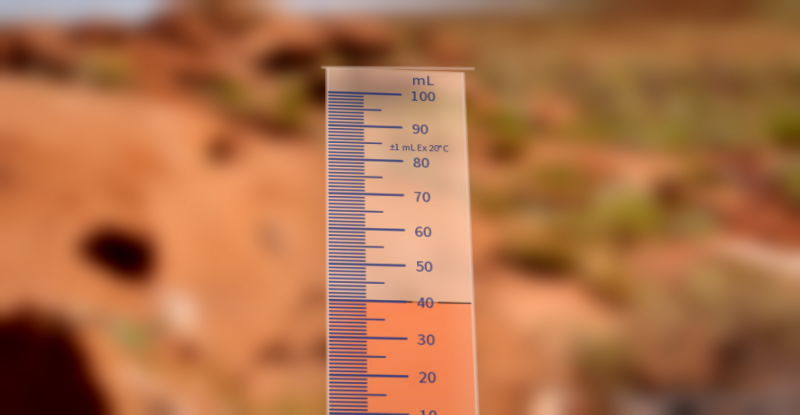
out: 40 mL
